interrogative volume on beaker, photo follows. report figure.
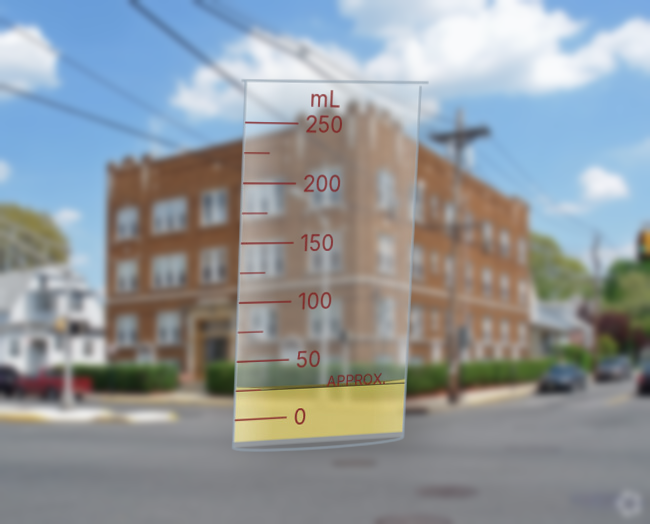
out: 25 mL
